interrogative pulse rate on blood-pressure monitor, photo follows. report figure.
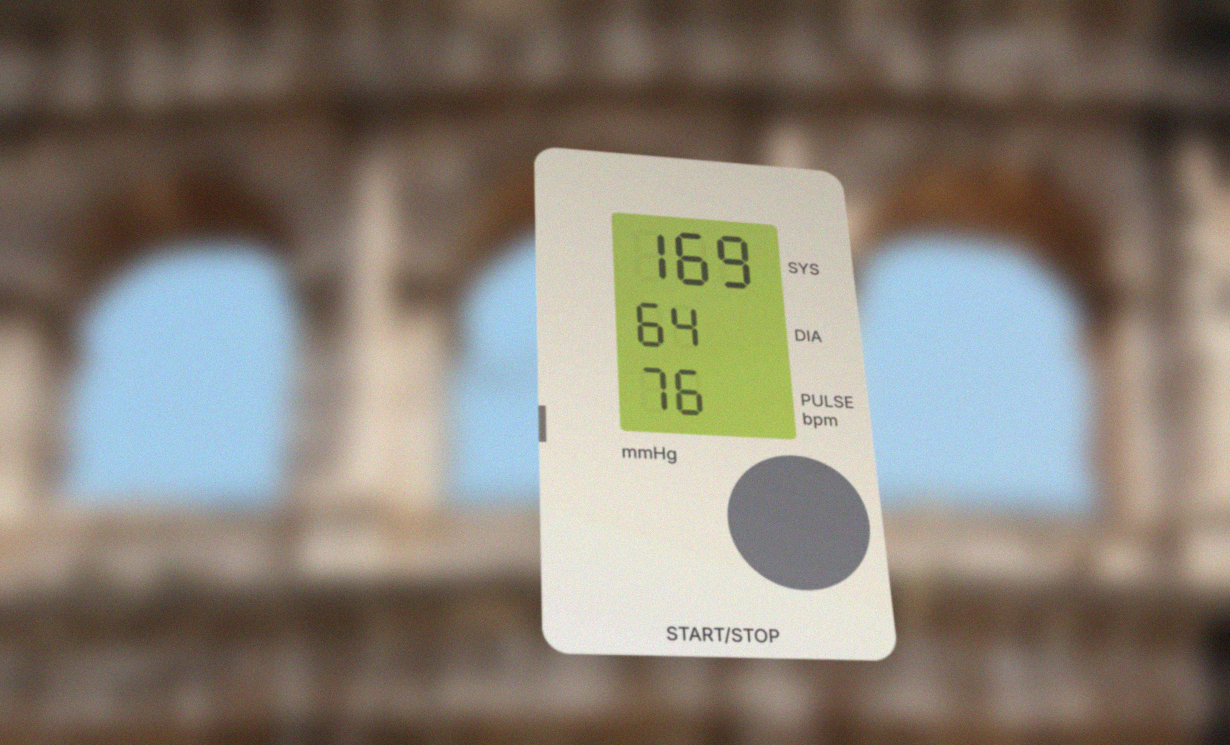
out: 76 bpm
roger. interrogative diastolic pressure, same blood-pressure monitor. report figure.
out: 64 mmHg
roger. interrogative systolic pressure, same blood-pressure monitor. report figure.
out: 169 mmHg
